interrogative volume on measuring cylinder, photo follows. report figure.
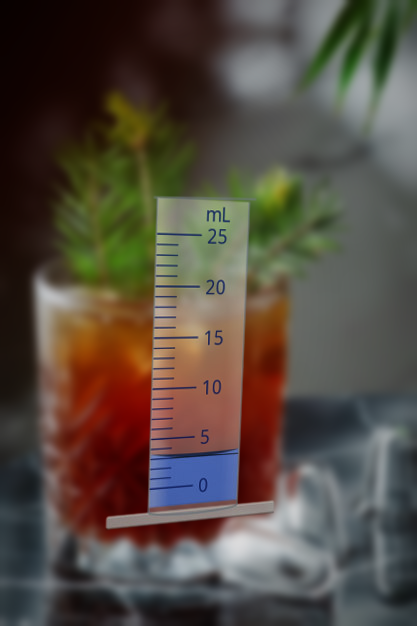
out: 3 mL
